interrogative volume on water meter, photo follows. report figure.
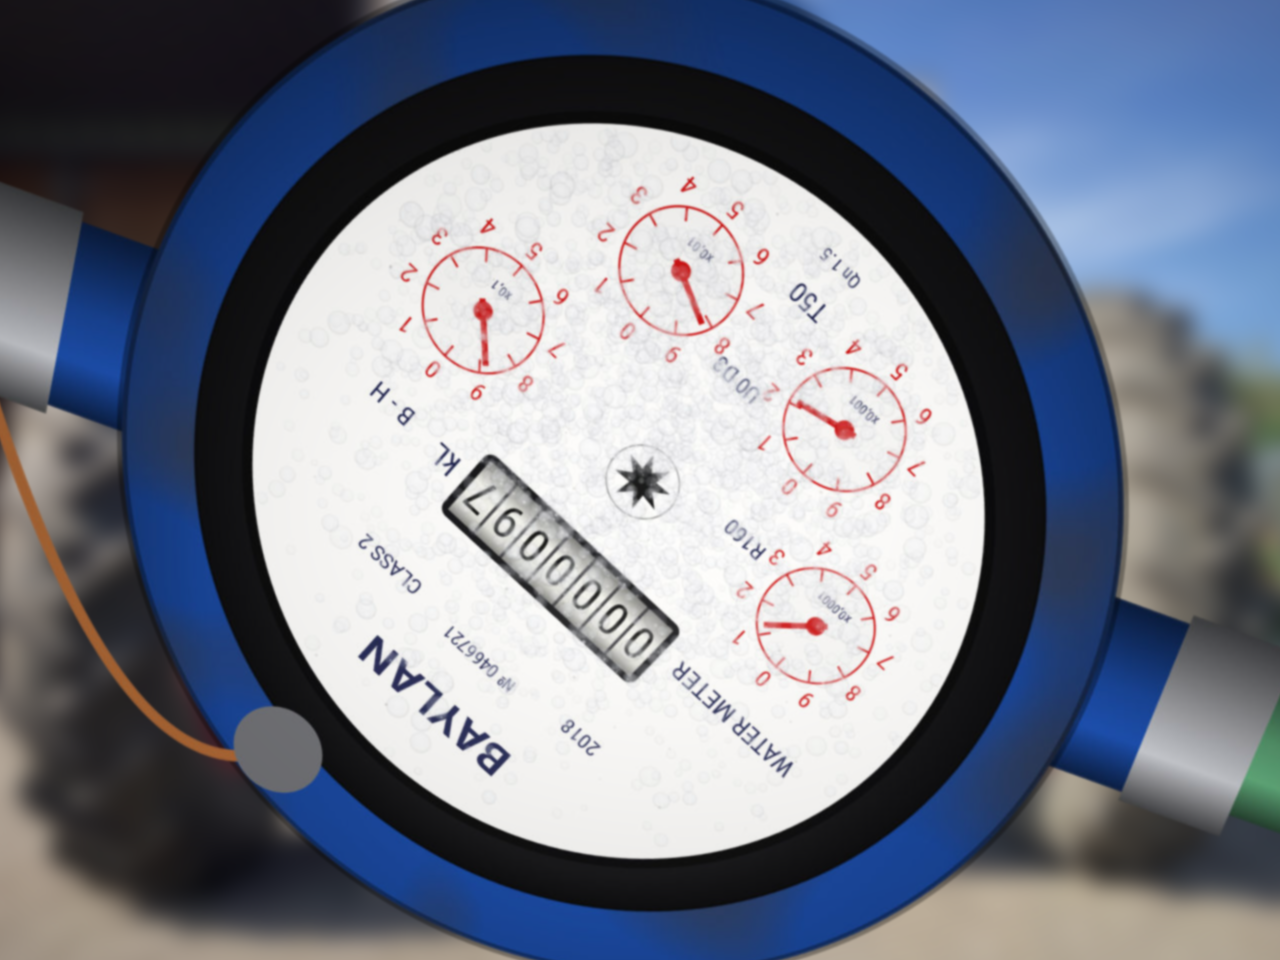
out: 97.8821 kL
